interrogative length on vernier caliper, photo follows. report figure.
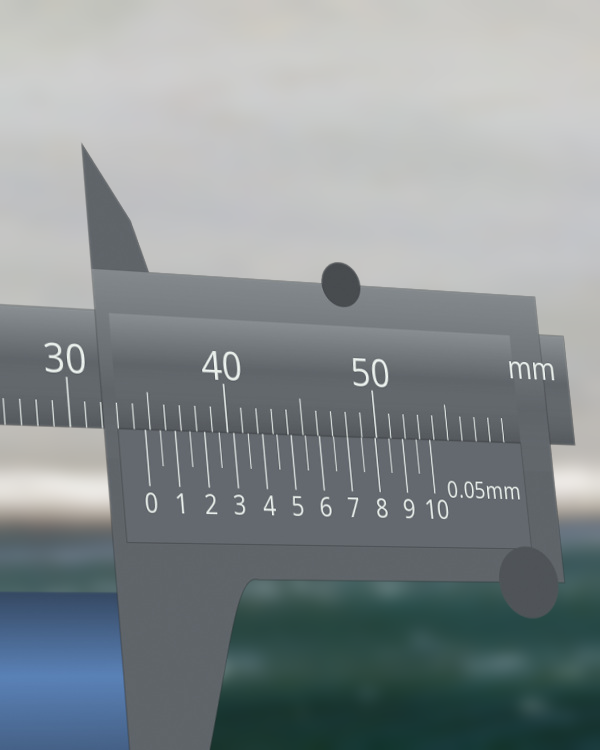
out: 34.7 mm
